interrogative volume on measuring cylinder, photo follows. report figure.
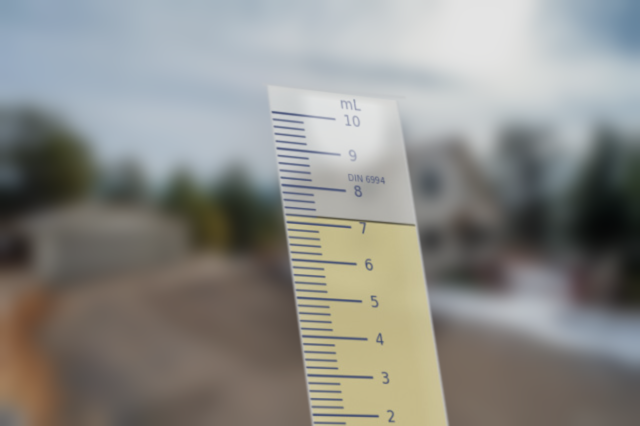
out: 7.2 mL
